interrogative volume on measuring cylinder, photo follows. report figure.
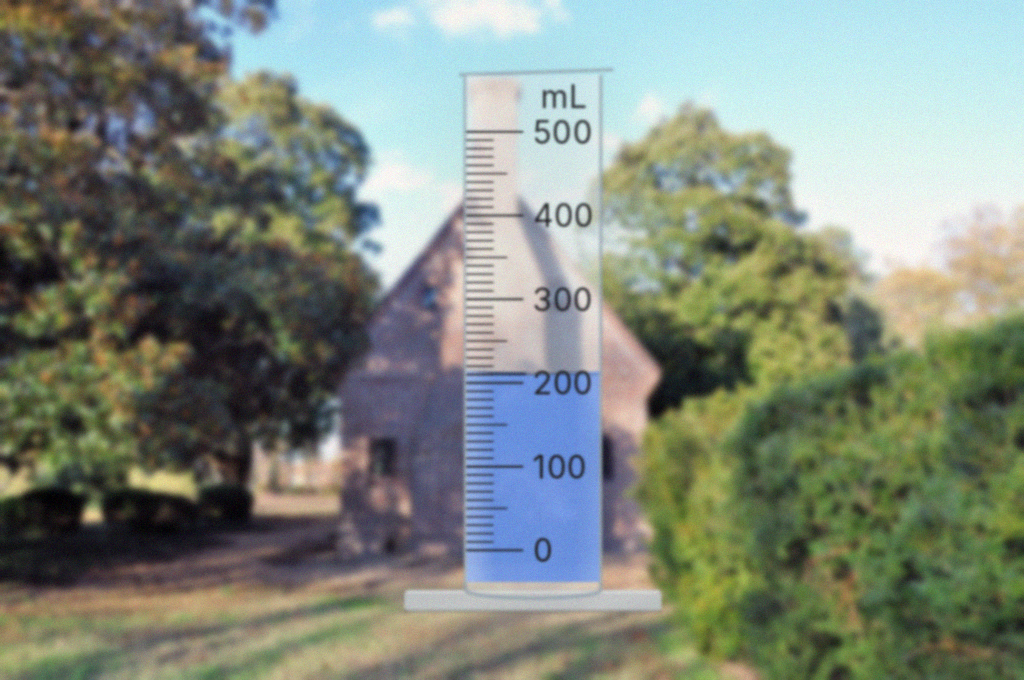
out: 210 mL
